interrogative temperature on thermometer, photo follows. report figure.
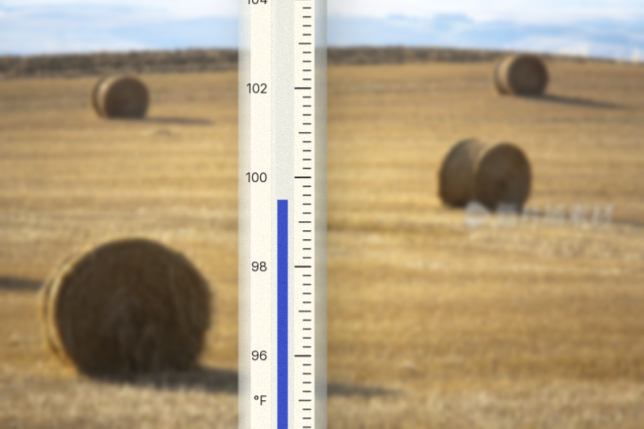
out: 99.5 °F
